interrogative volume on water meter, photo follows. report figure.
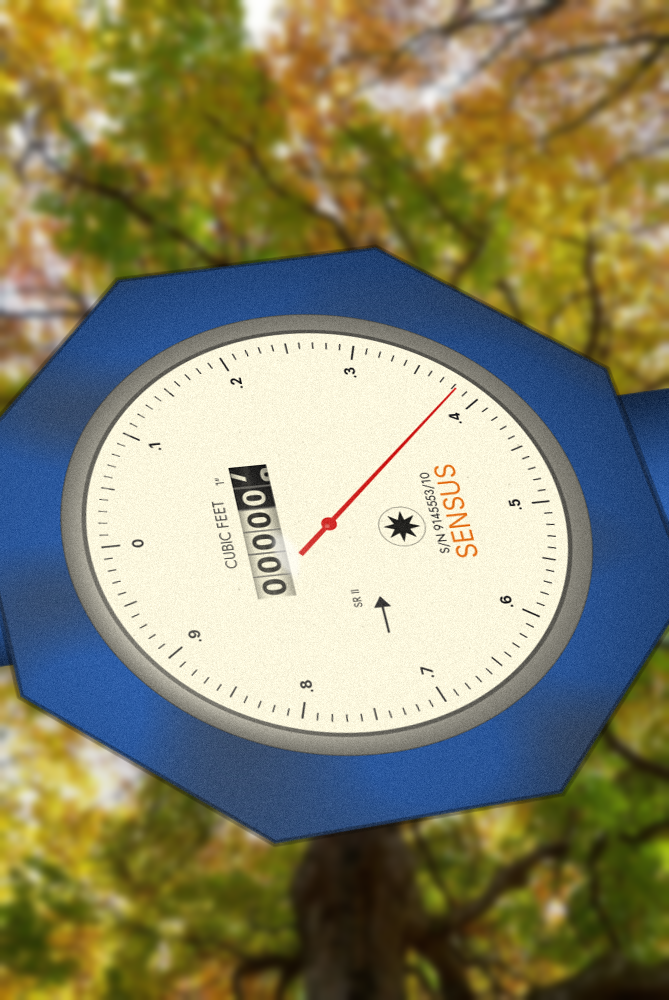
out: 7.38 ft³
